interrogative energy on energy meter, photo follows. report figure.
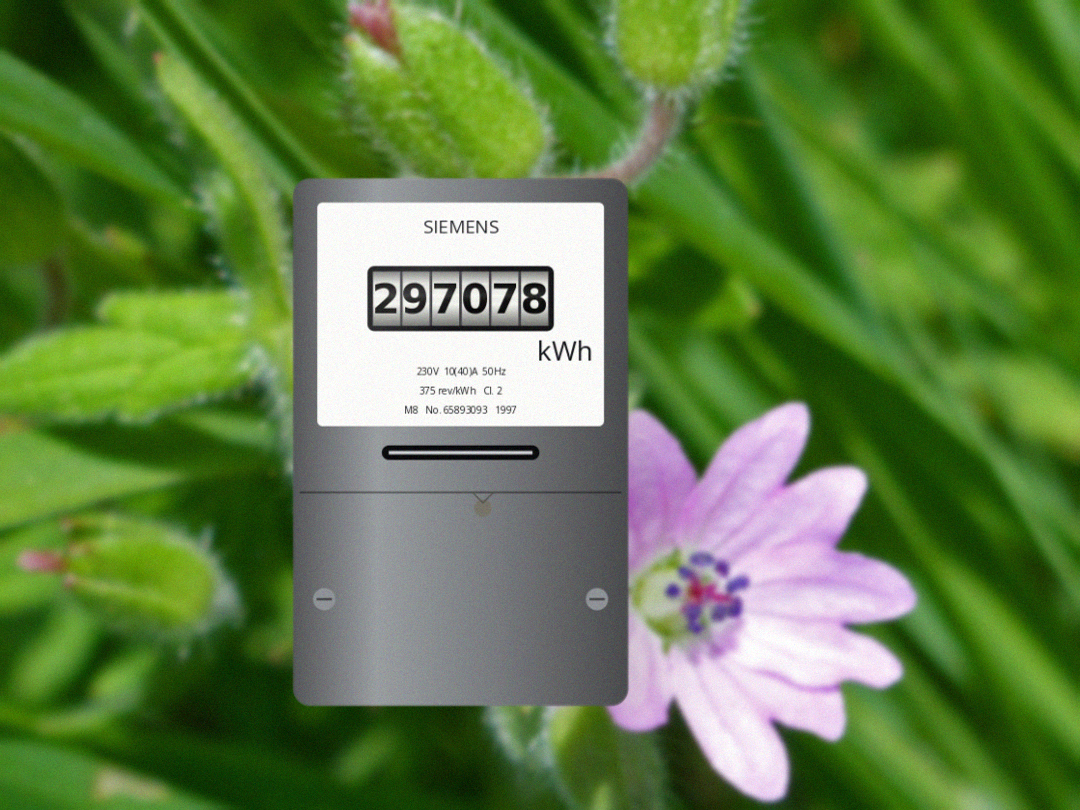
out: 297078 kWh
